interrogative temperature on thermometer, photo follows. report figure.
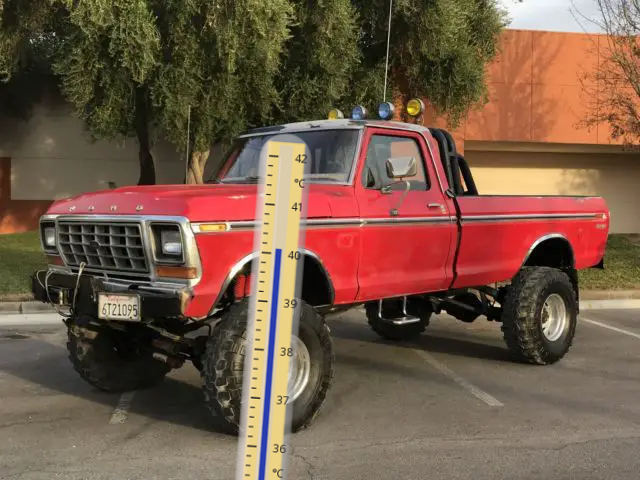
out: 40.1 °C
